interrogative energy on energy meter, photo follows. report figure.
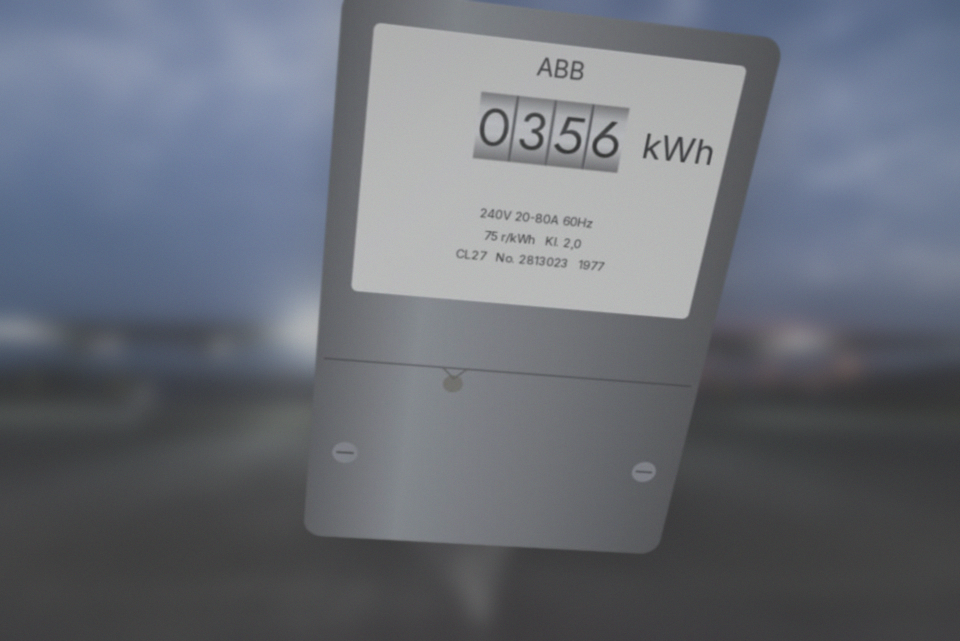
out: 356 kWh
